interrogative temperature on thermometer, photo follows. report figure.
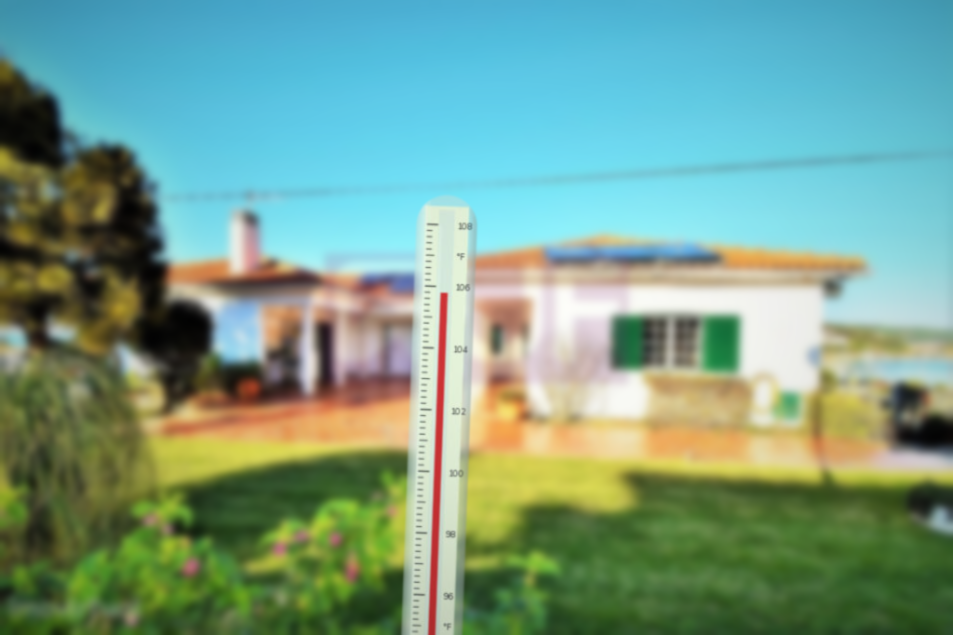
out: 105.8 °F
